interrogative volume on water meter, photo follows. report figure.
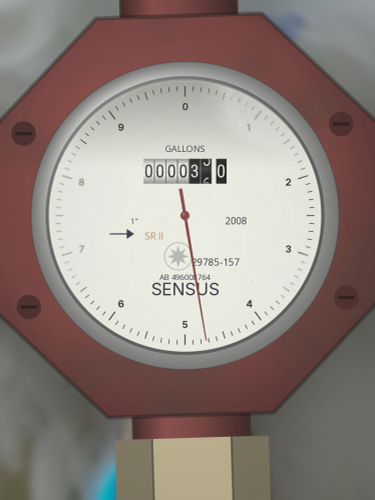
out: 354.7 gal
